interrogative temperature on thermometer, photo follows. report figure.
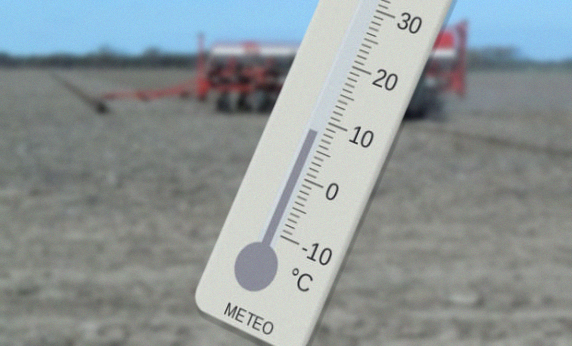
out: 8 °C
